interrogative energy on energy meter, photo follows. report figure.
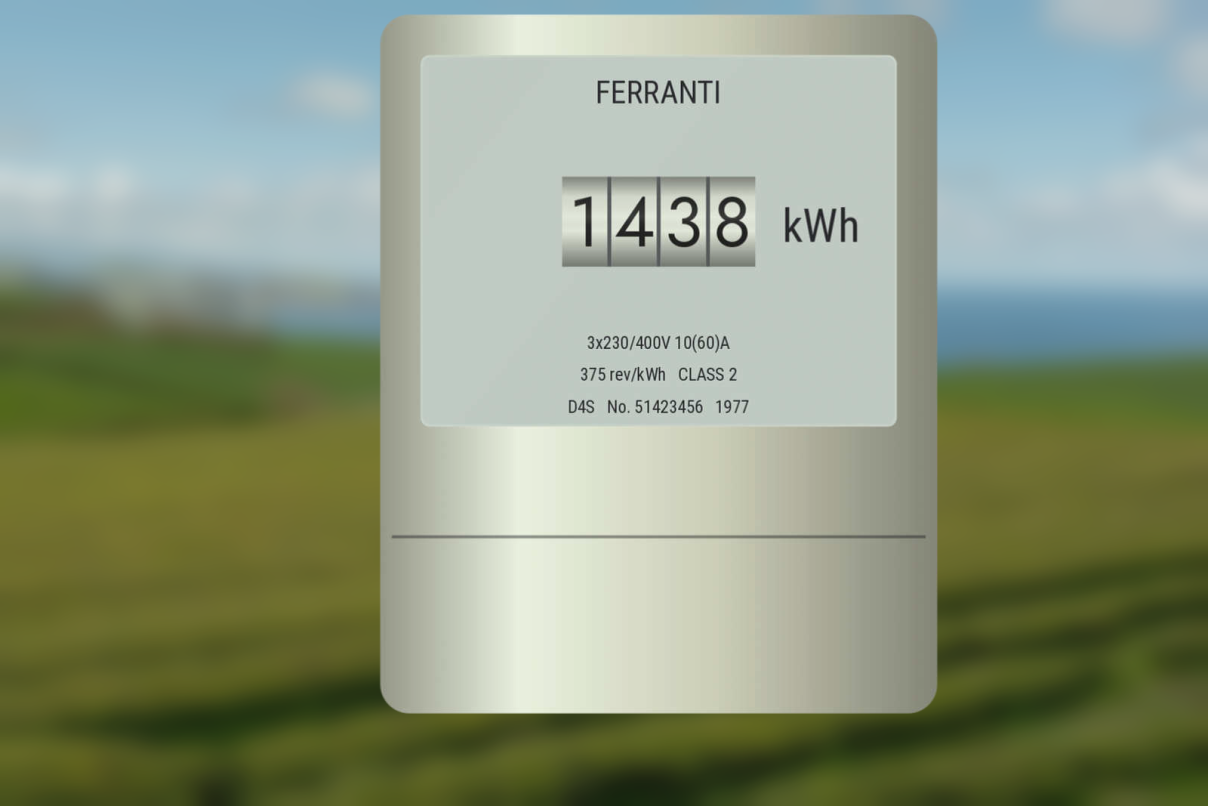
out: 1438 kWh
